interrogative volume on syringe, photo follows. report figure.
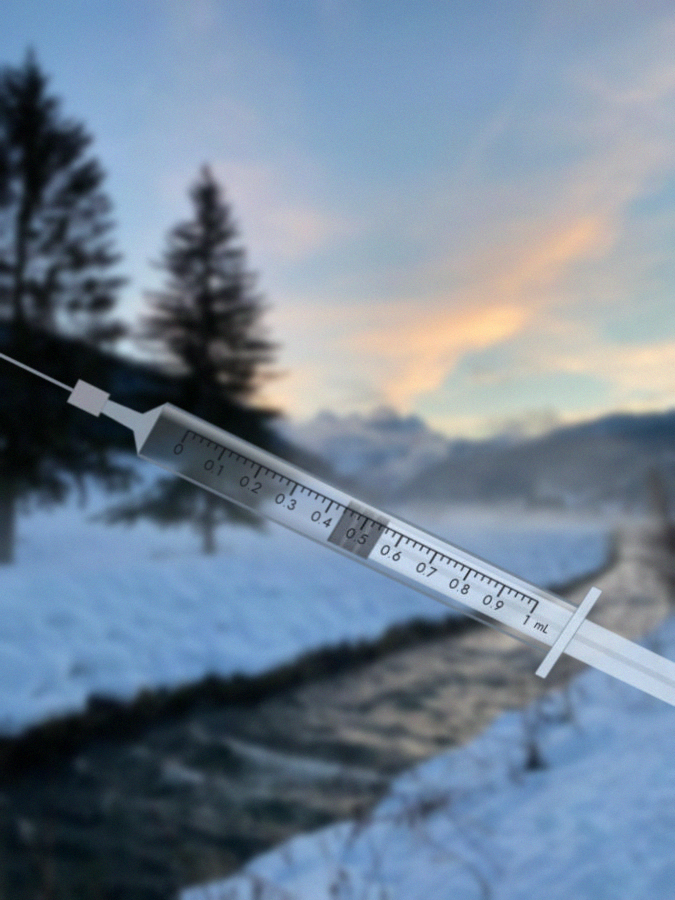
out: 0.44 mL
